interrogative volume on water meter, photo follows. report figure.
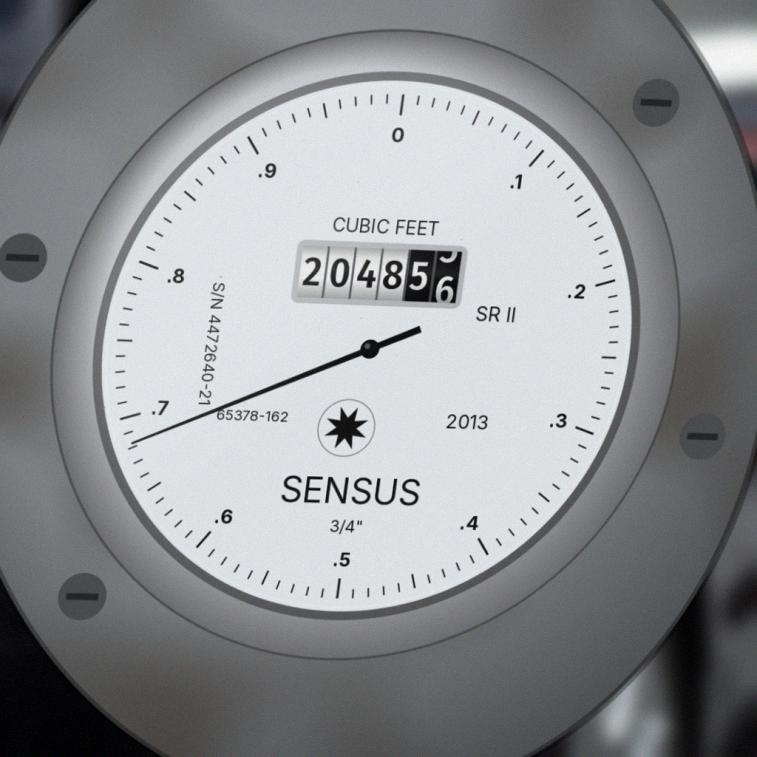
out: 204855.68 ft³
